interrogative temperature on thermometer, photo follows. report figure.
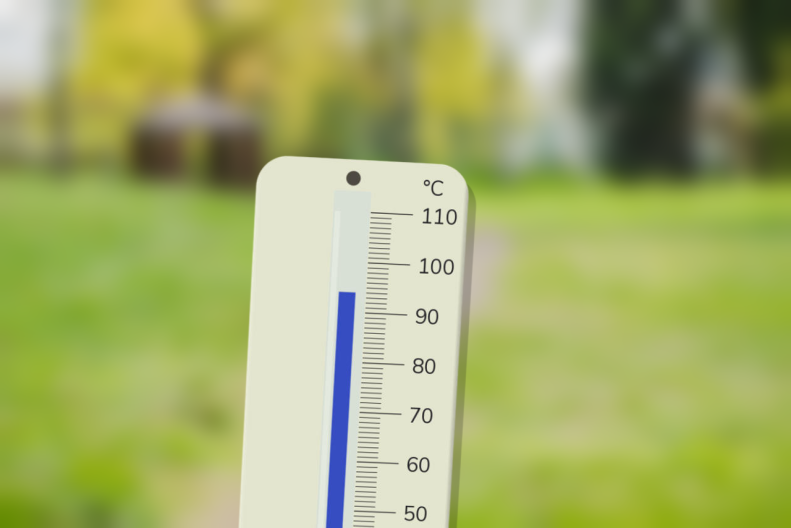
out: 94 °C
